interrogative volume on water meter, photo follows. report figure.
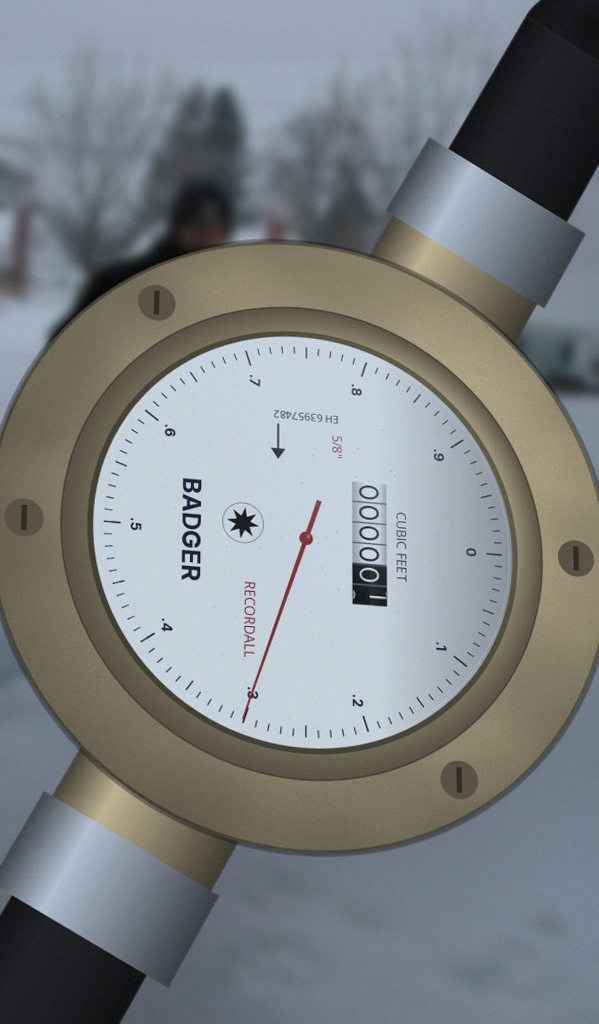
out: 1.30 ft³
